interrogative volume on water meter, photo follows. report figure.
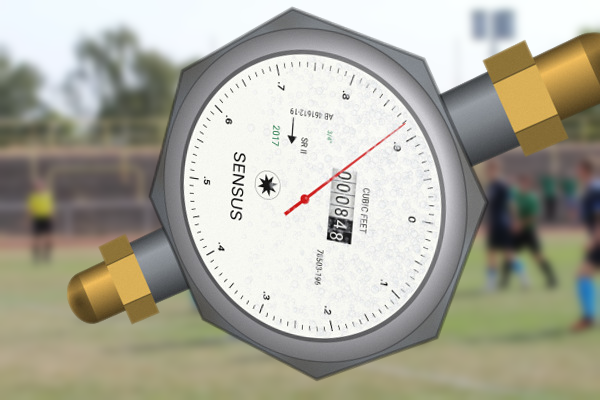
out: 847.88 ft³
